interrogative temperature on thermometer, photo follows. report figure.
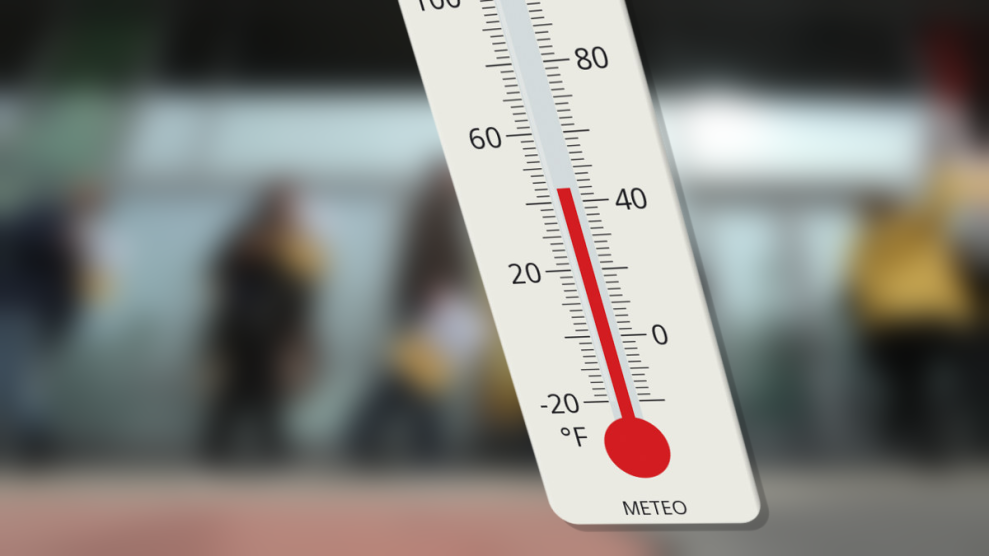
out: 44 °F
